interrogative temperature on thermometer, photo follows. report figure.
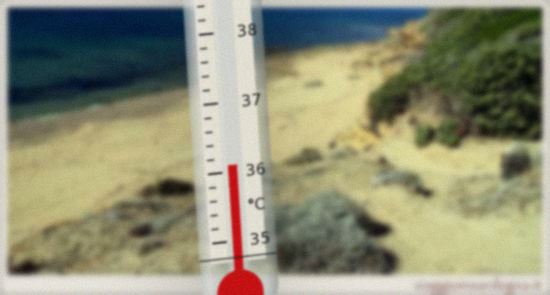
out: 36.1 °C
